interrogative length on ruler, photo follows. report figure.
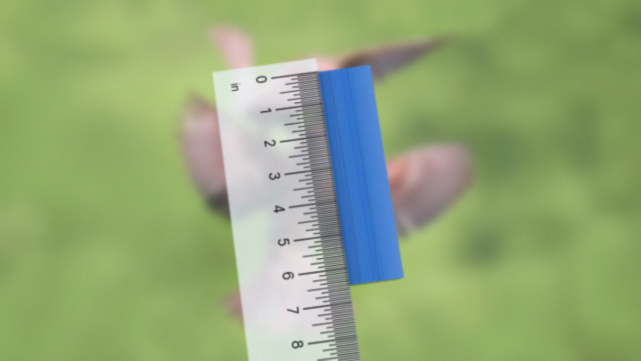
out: 6.5 in
